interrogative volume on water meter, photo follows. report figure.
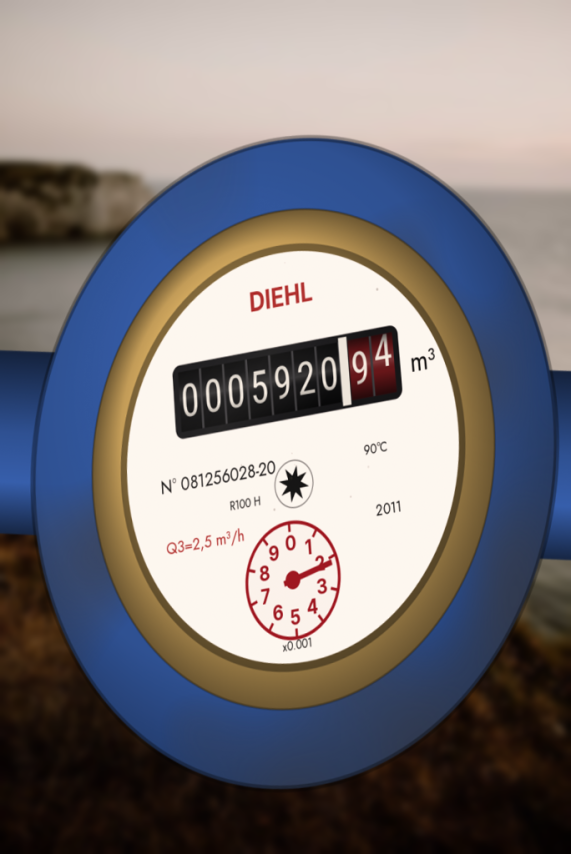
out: 5920.942 m³
